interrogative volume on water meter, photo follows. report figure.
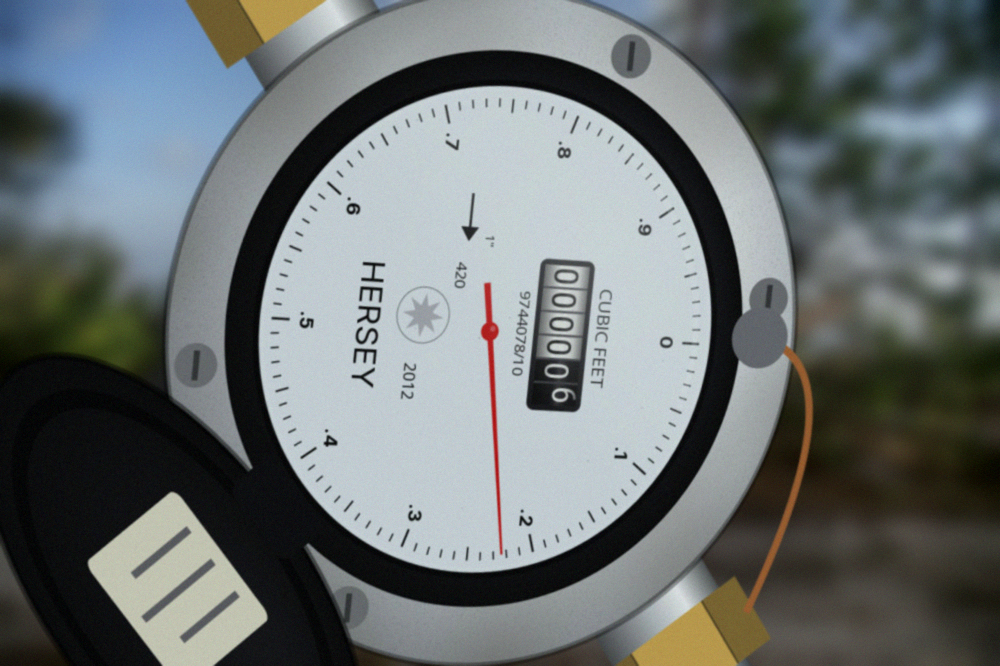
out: 6.22 ft³
